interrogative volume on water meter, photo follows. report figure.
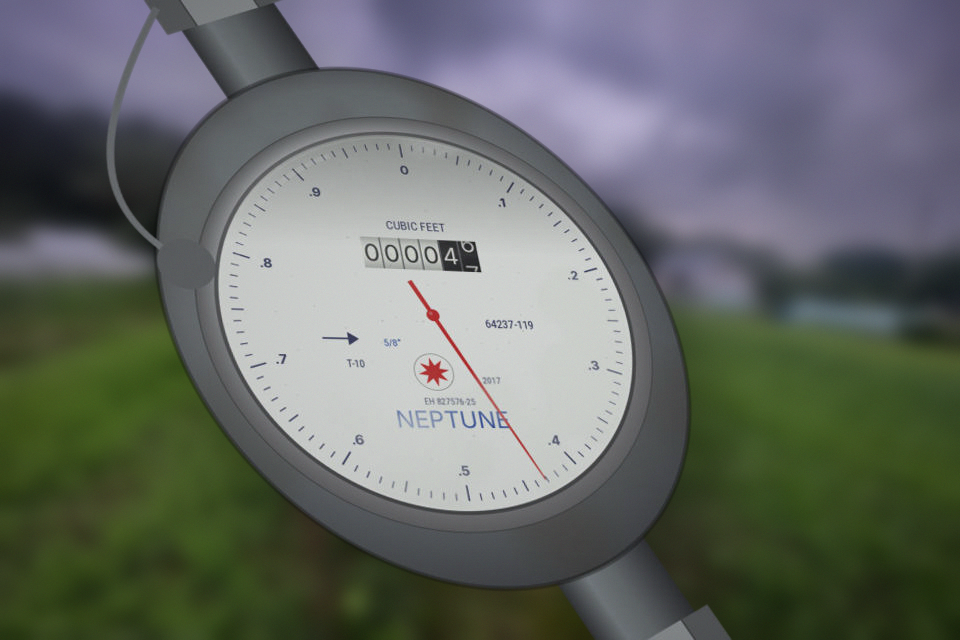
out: 46.43 ft³
